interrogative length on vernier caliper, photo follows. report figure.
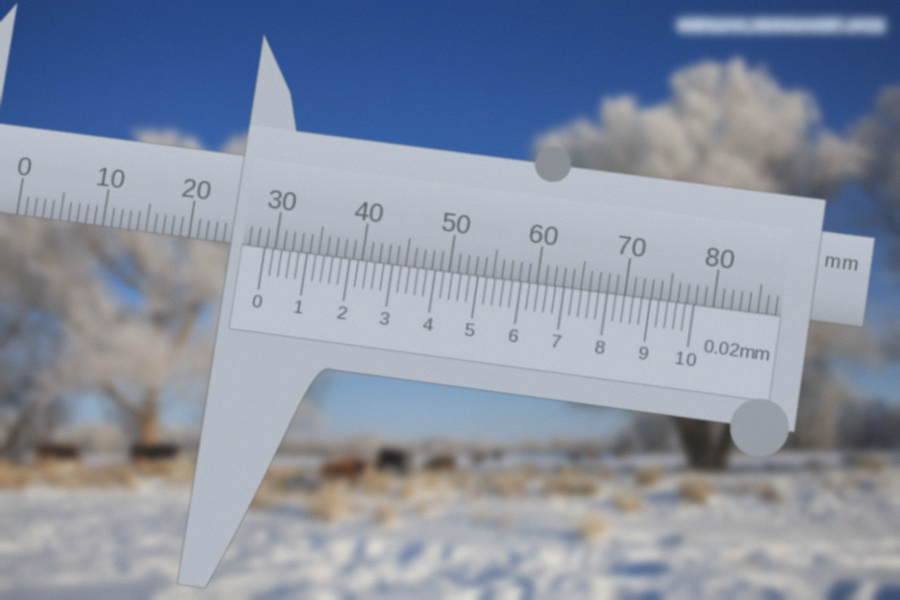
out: 28.8 mm
